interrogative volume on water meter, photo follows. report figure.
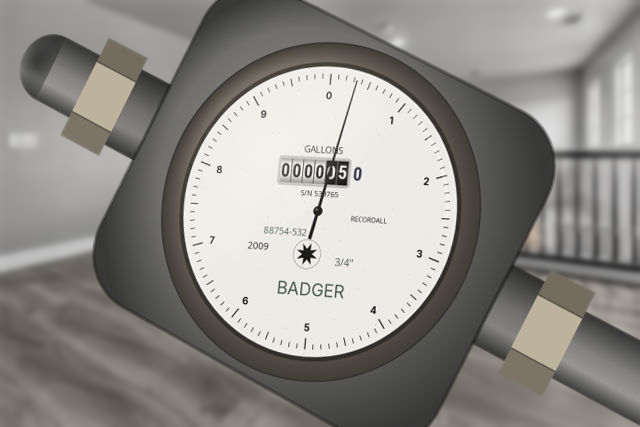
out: 50.3 gal
